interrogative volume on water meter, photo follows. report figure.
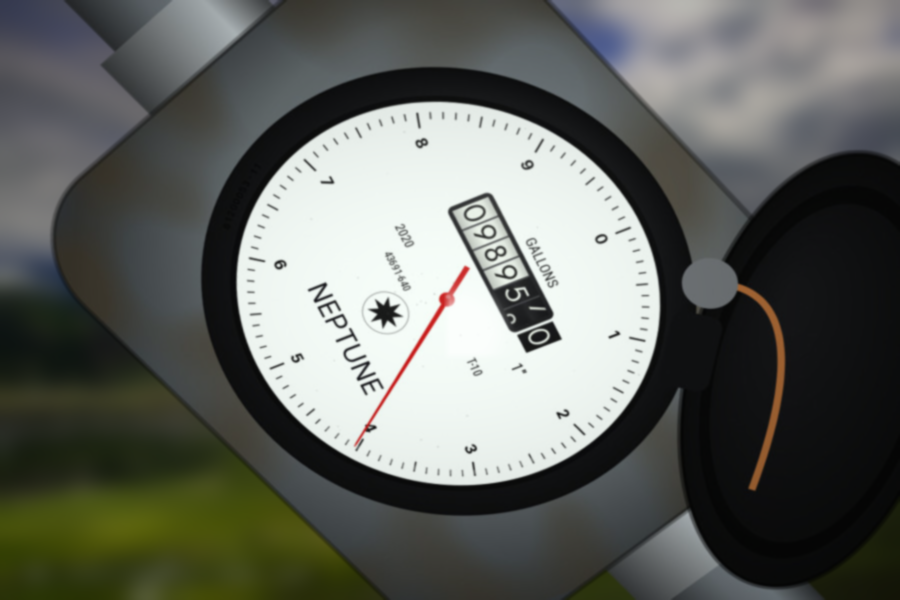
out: 989574.0 gal
